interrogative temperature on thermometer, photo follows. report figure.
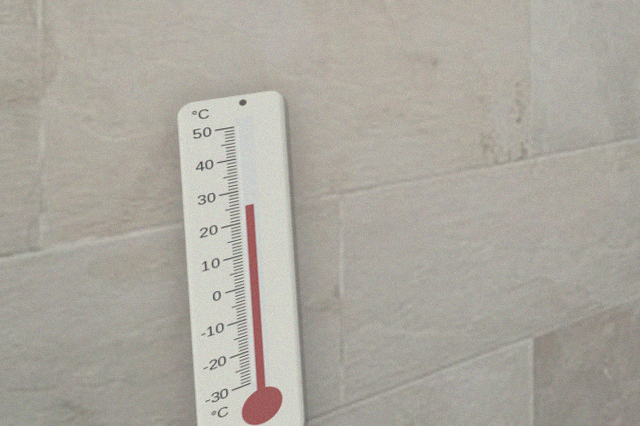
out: 25 °C
